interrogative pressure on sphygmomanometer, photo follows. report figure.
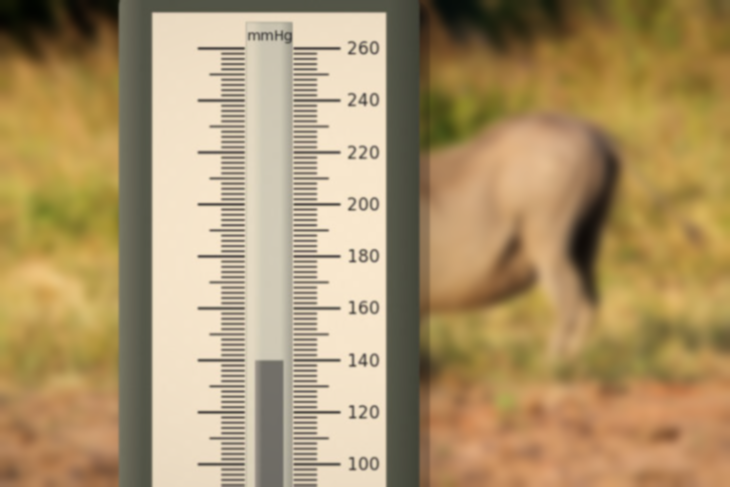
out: 140 mmHg
